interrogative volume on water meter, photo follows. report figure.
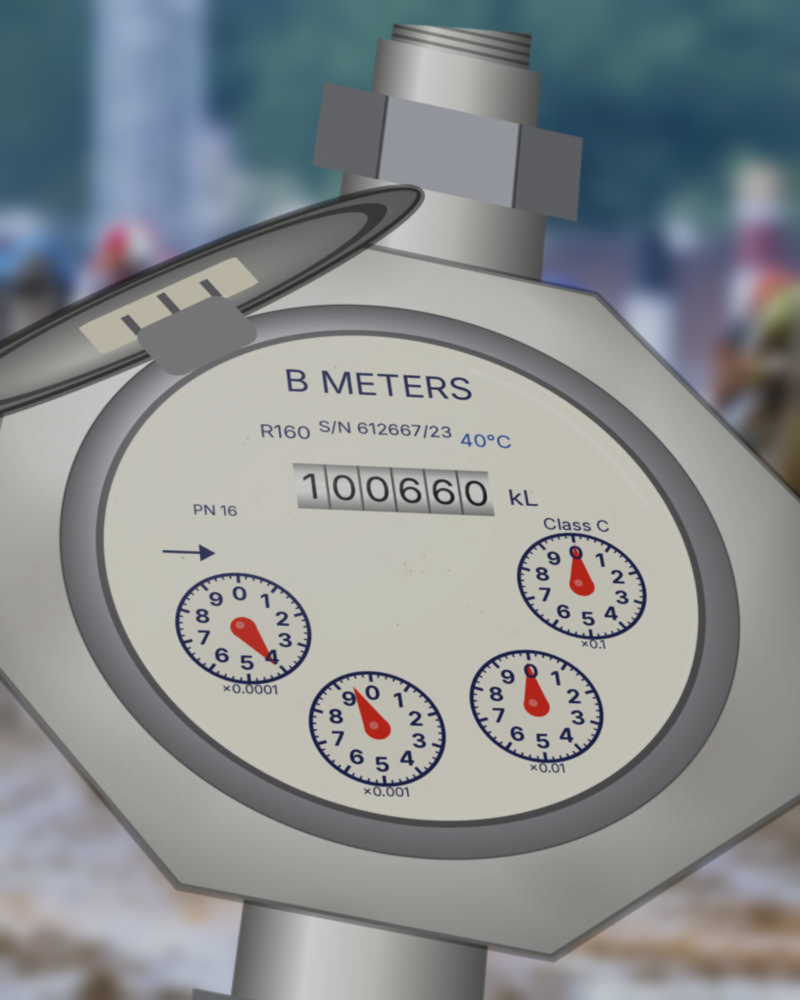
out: 100659.9994 kL
